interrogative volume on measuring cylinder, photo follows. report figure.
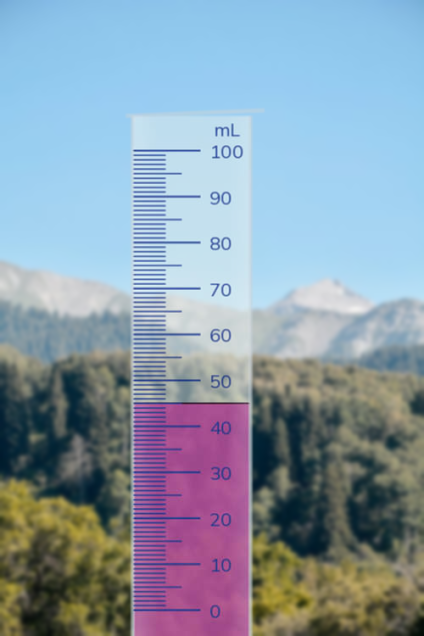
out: 45 mL
